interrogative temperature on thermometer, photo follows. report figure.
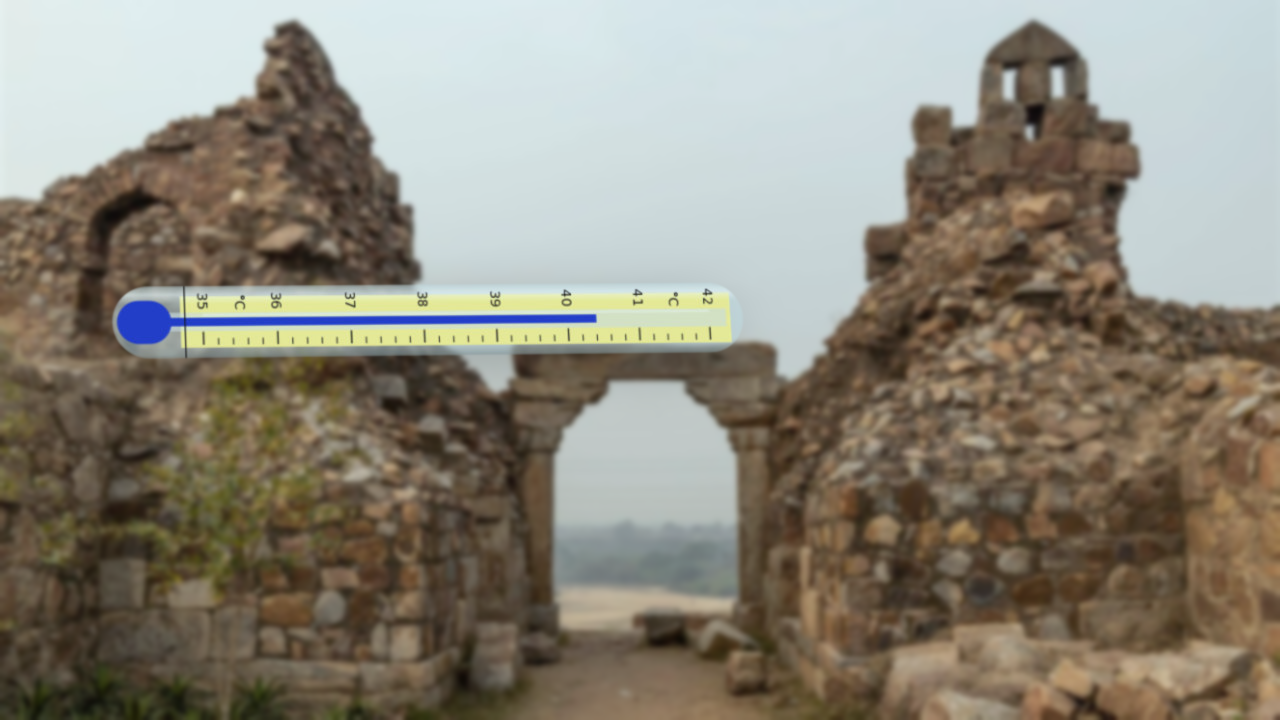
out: 40.4 °C
